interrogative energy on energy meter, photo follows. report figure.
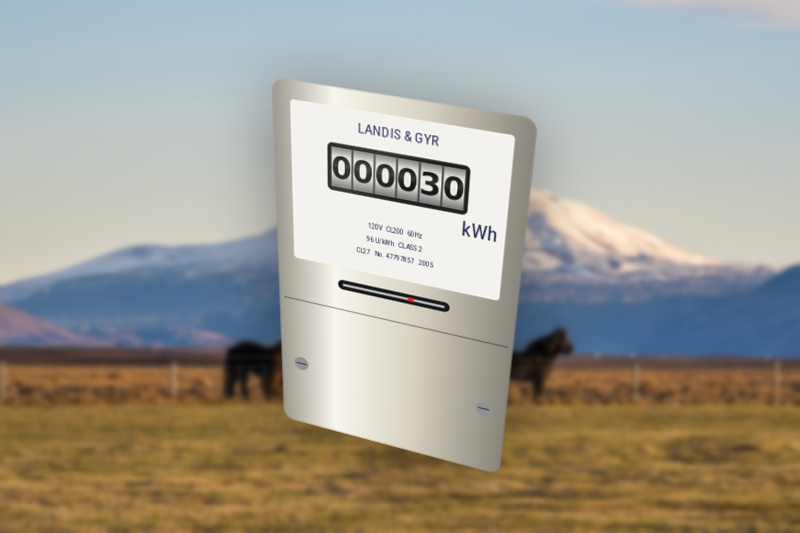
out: 30 kWh
